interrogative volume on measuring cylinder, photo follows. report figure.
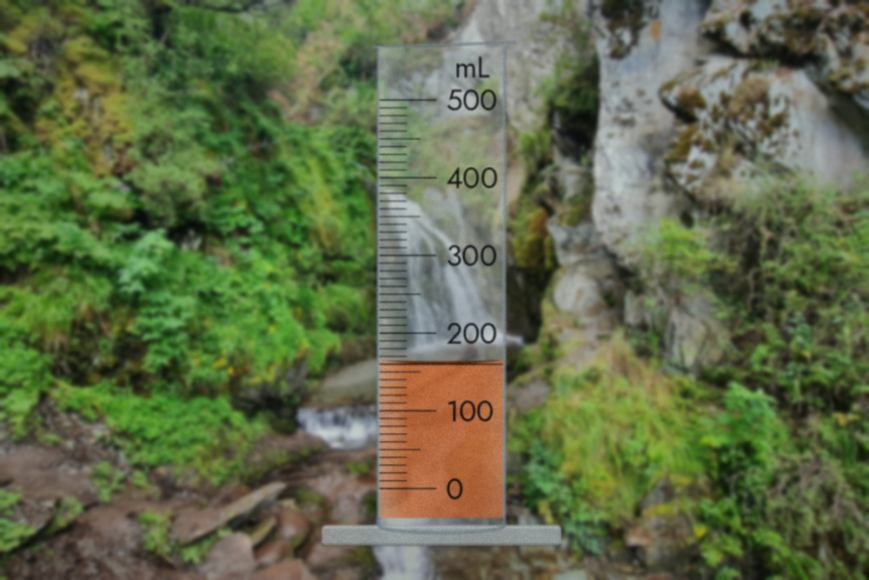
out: 160 mL
